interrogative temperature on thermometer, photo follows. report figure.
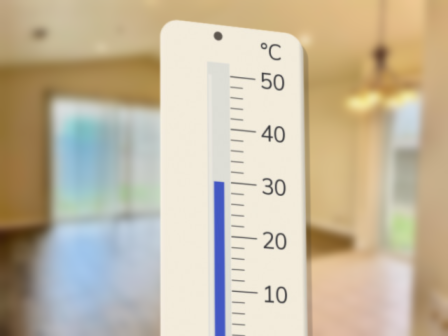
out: 30 °C
